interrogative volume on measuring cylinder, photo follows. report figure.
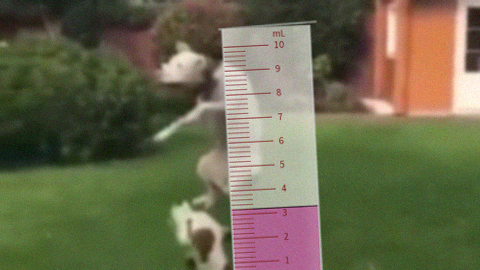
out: 3.2 mL
